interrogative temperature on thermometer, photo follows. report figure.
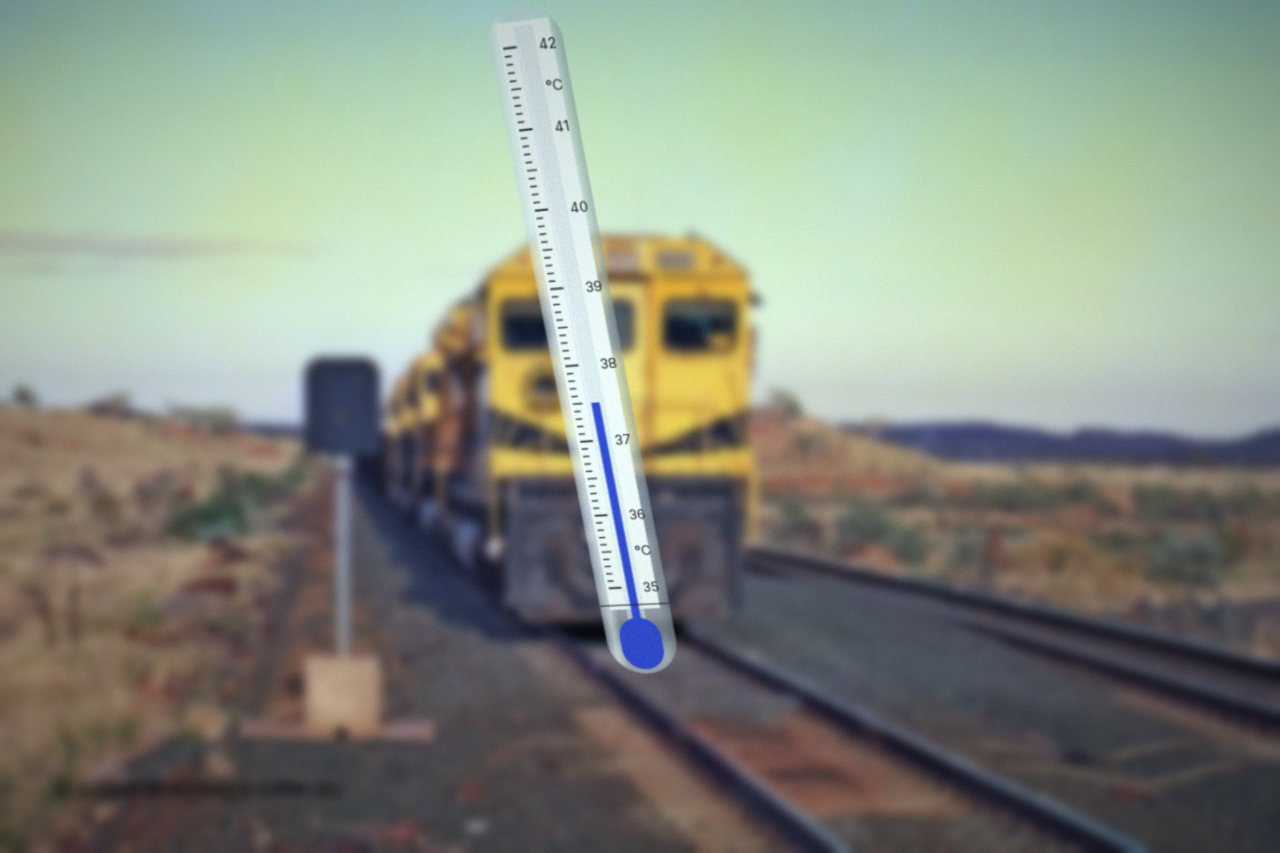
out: 37.5 °C
